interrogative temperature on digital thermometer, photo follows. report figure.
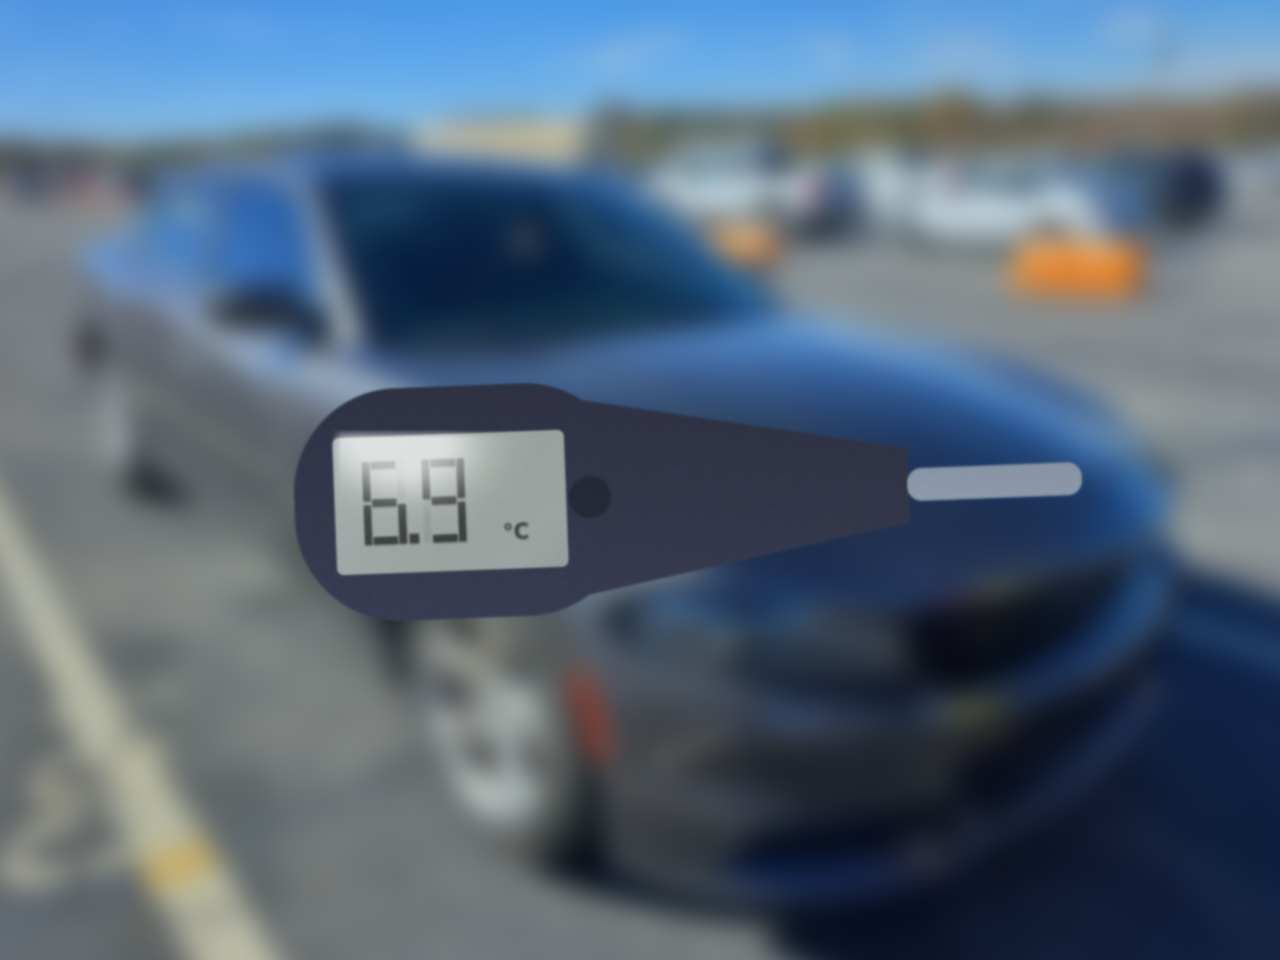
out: 6.9 °C
